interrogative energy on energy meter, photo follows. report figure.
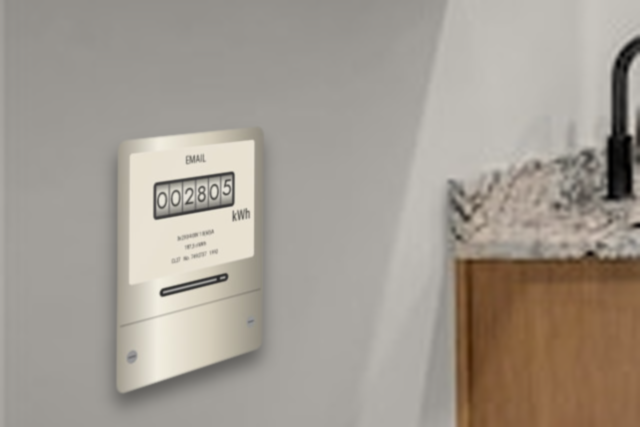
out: 2805 kWh
